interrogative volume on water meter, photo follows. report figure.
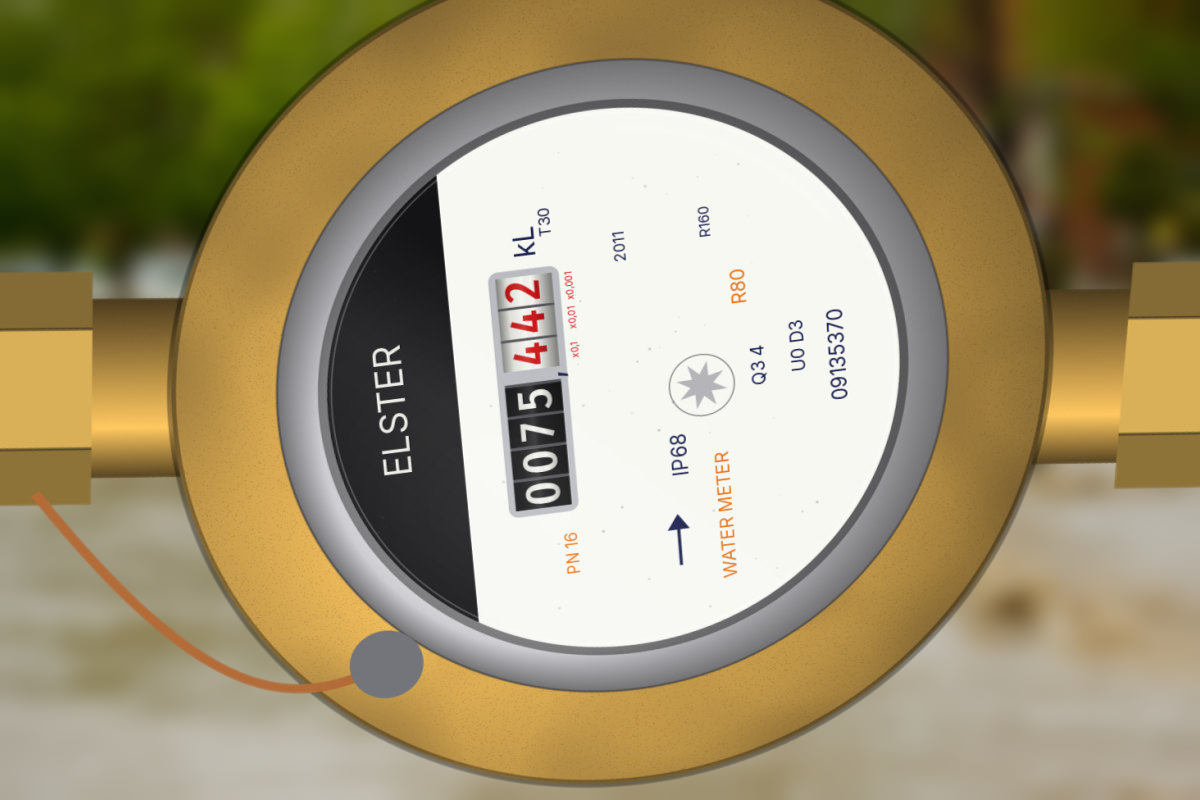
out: 75.442 kL
